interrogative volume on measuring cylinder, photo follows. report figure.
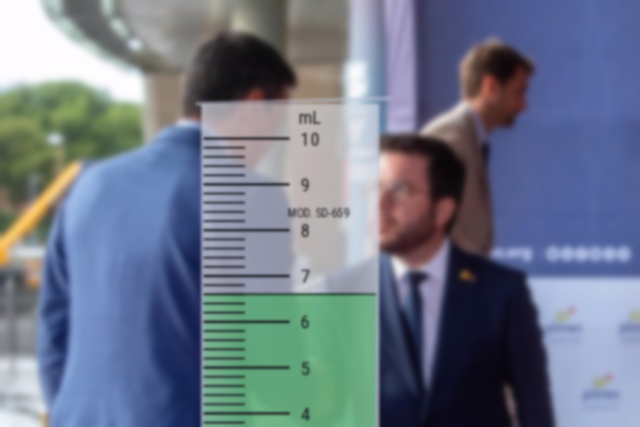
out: 6.6 mL
